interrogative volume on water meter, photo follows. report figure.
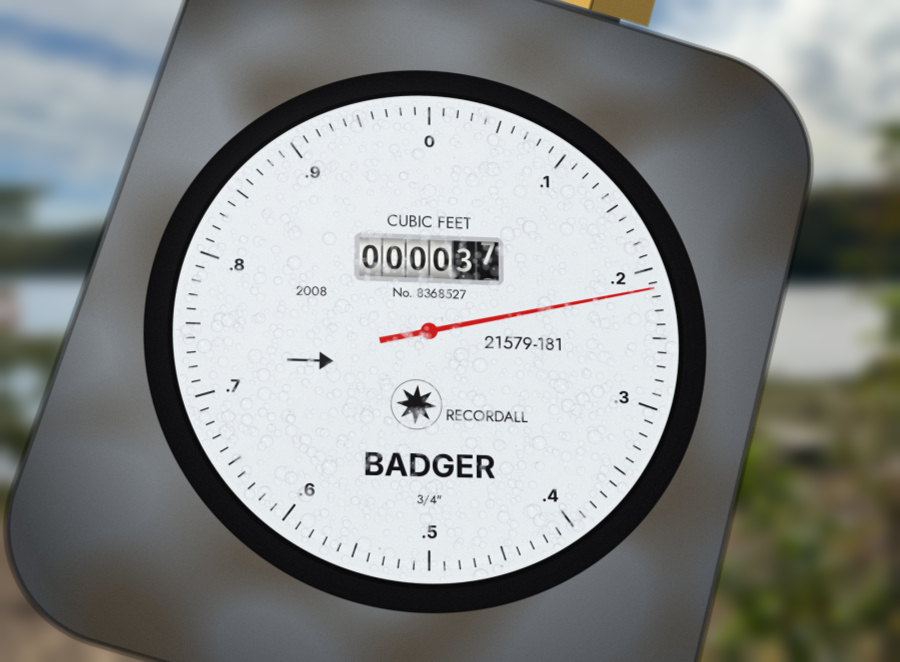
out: 37.21 ft³
